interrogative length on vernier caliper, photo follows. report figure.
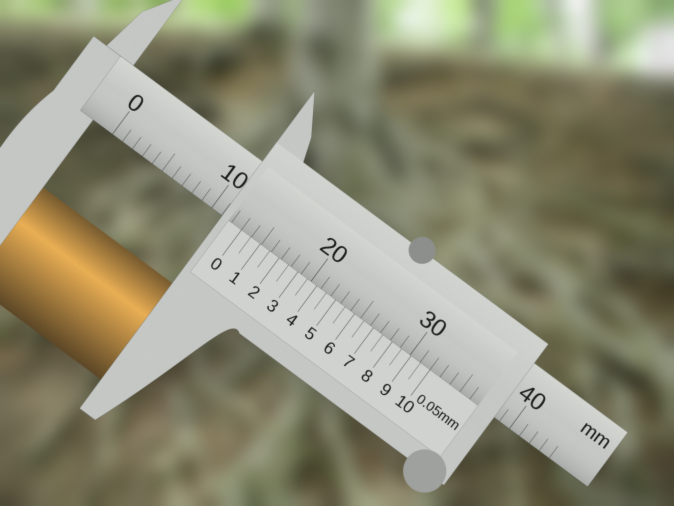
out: 13.0 mm
